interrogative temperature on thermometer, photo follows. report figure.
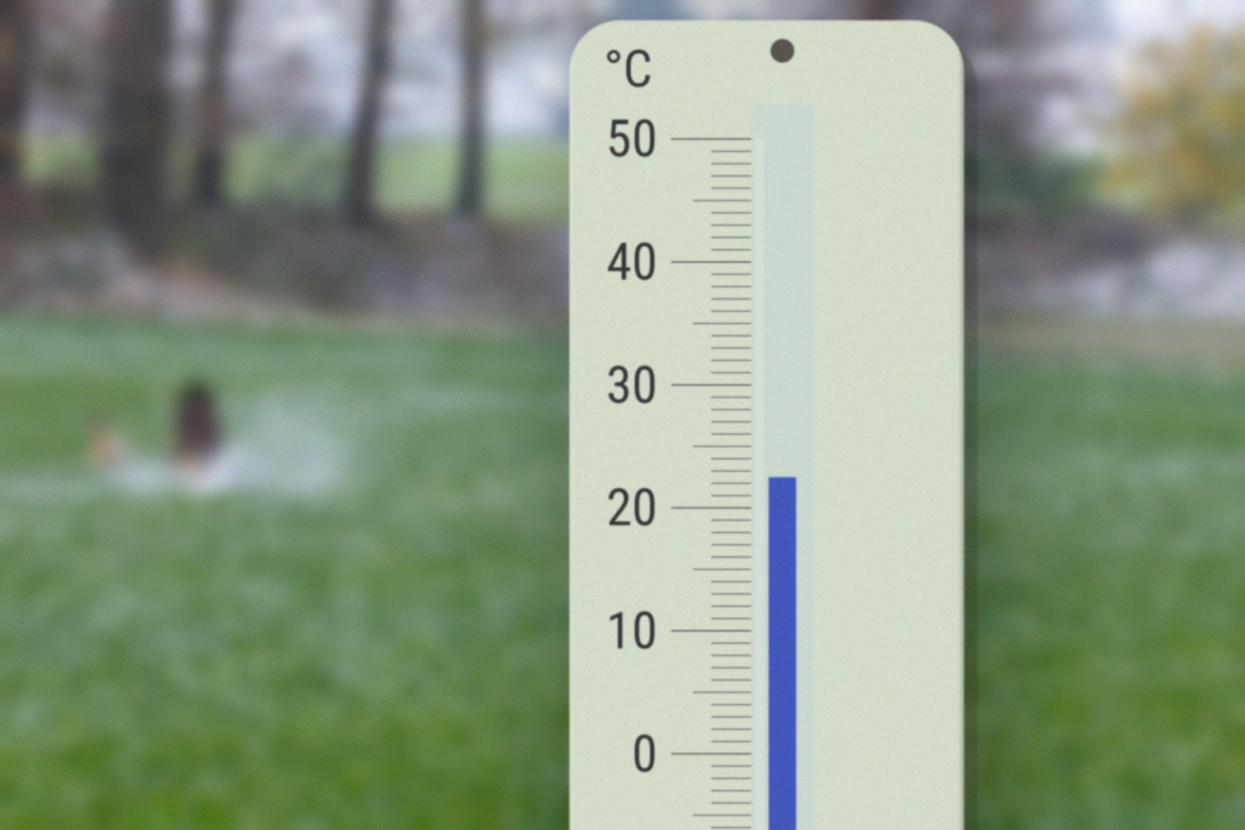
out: 22.5 °C
